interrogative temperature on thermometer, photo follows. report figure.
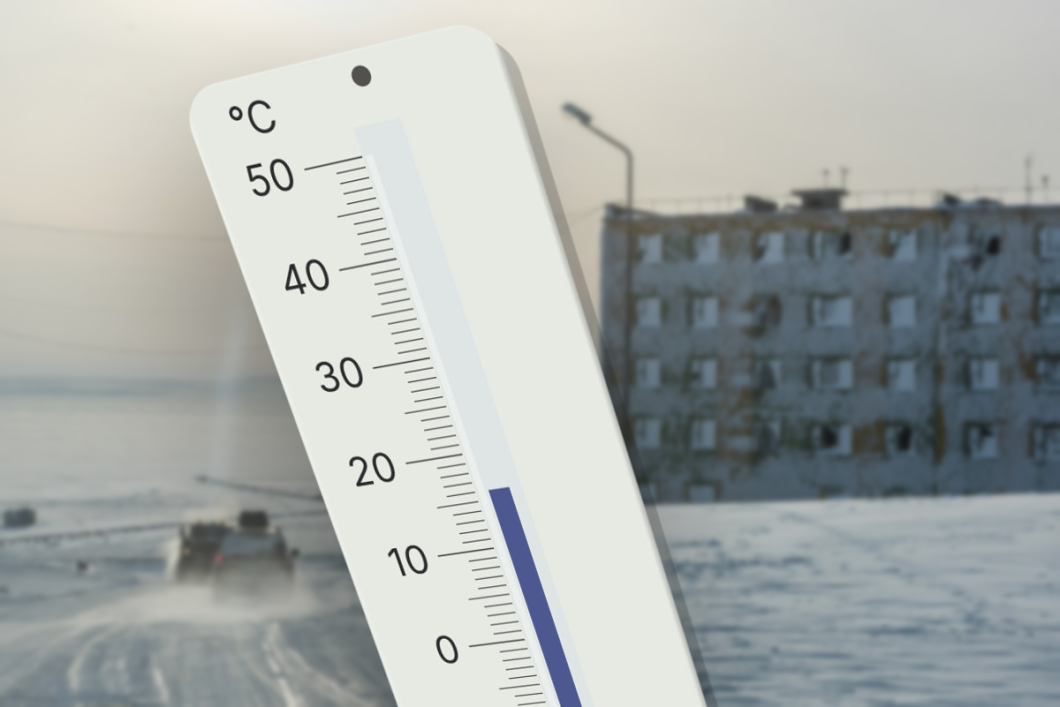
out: 16 °C
